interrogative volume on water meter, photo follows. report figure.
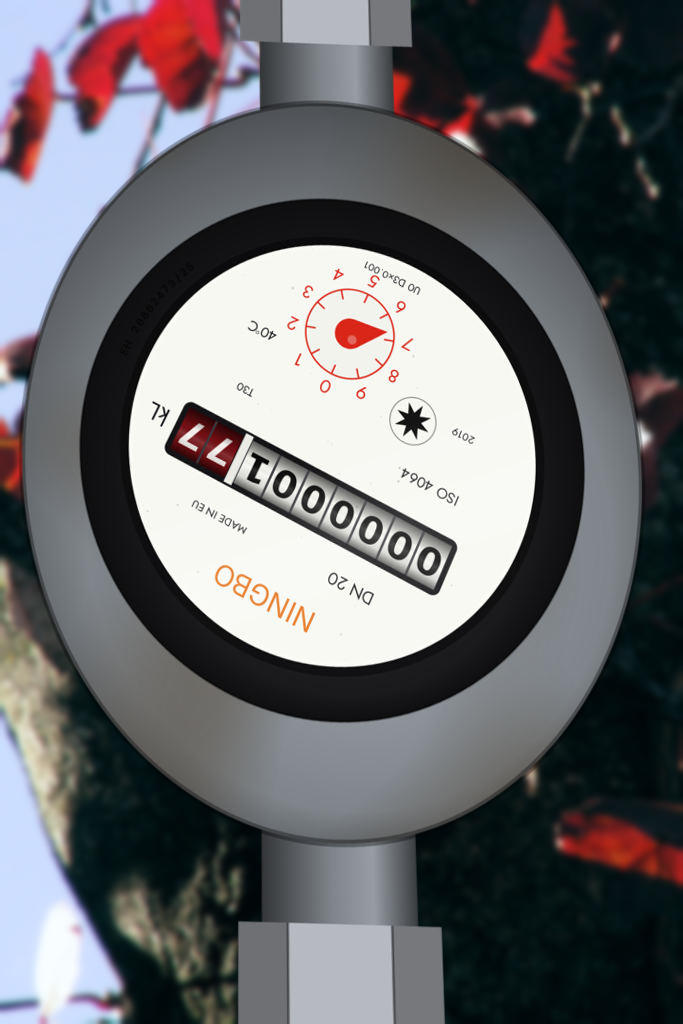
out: 1.776 kL
